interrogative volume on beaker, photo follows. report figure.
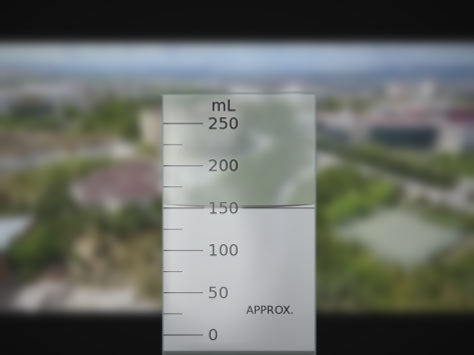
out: 150 mL
